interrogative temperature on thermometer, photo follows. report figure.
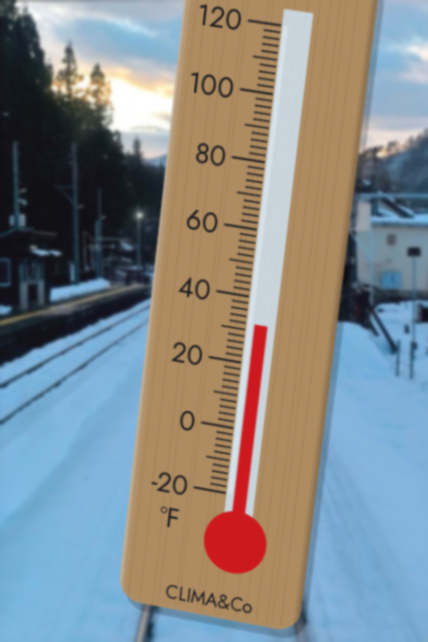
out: 32 °F
